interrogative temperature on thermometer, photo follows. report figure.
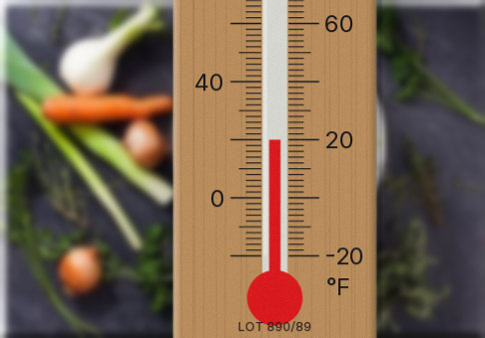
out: 20 °F
